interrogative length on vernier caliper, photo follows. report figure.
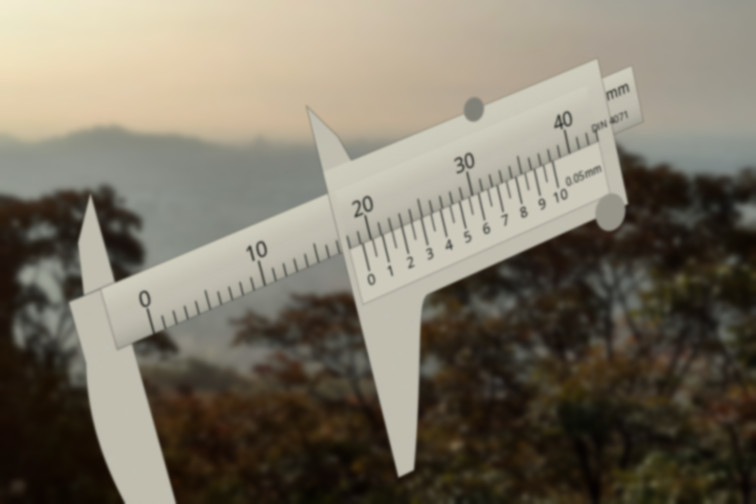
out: 19.2 mm
